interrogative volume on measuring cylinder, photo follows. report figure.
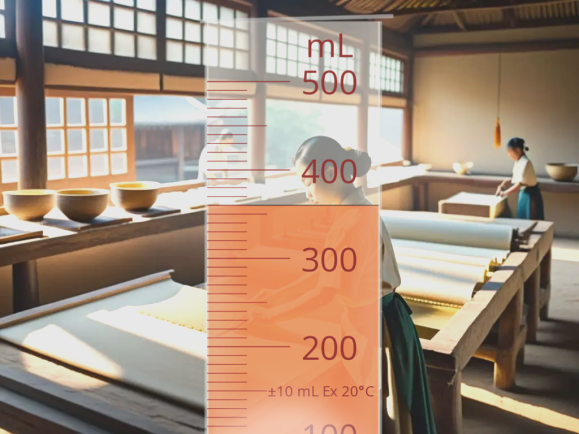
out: 360 mL
